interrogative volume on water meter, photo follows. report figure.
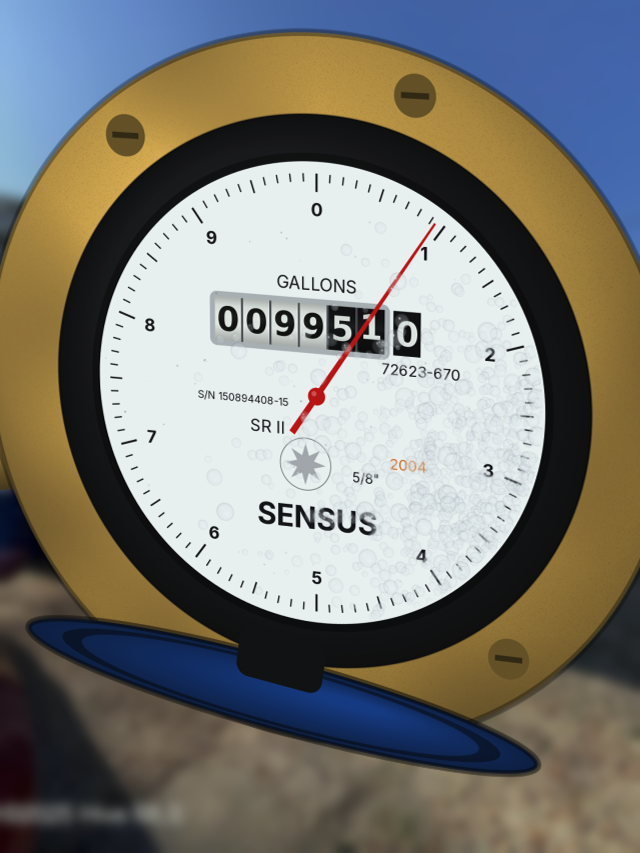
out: 99510.9 gal
